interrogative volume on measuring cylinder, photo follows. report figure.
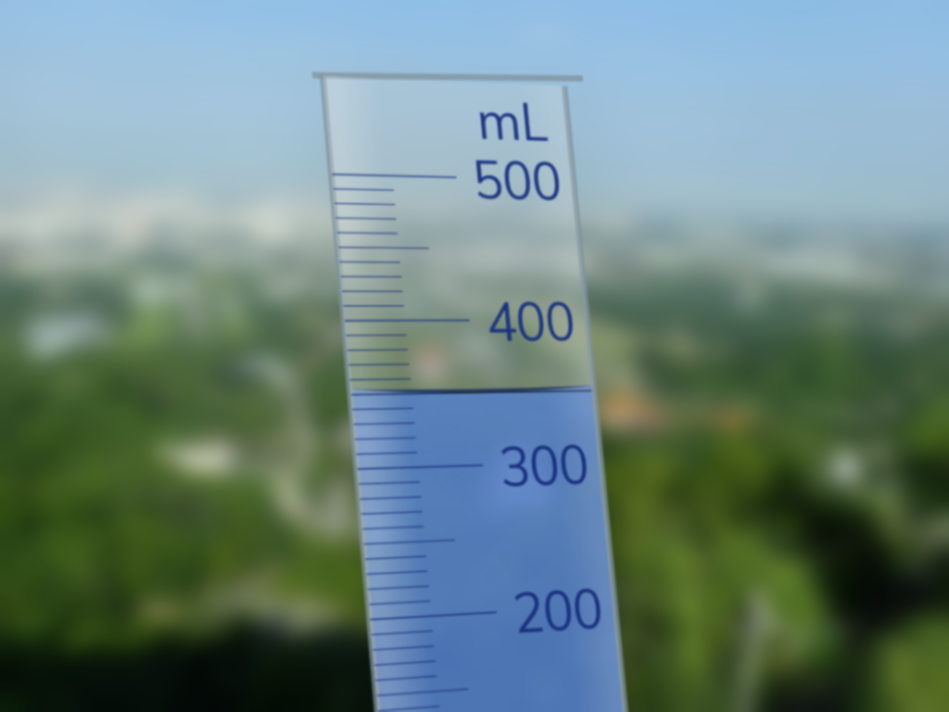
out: 350 mL
